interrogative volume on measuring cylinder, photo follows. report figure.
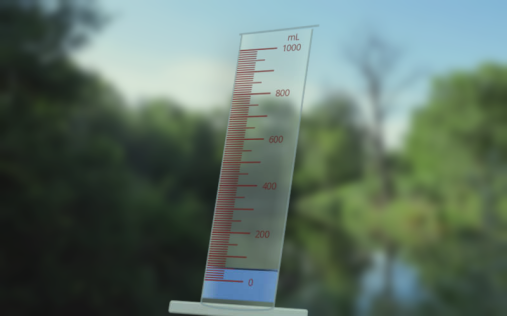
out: 50 mL
